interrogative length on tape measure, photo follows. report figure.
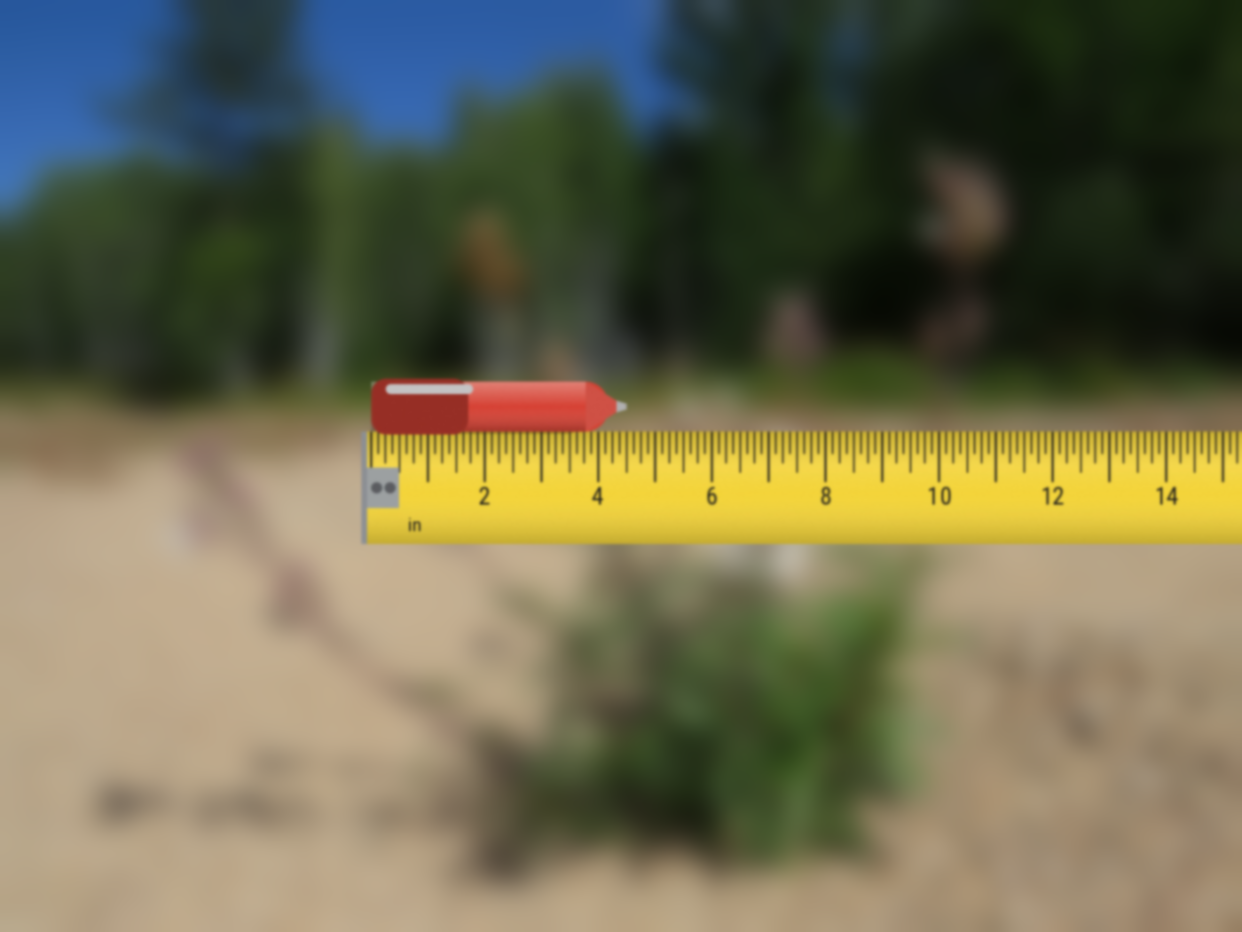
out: 4.5 in
